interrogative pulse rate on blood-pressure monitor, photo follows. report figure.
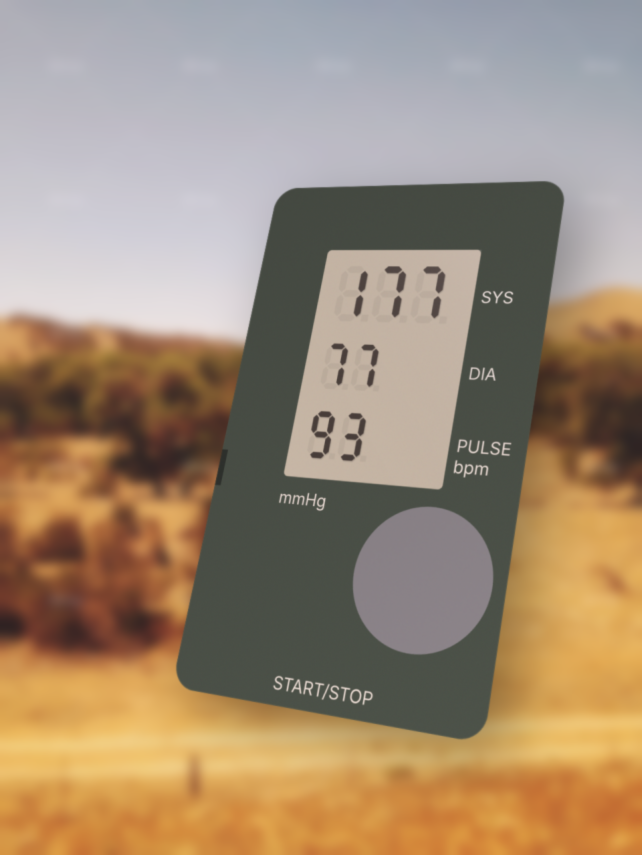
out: 93 bpm
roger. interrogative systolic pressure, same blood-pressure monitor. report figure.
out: 177 mmHg
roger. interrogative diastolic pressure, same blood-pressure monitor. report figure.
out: 77 mmHg
